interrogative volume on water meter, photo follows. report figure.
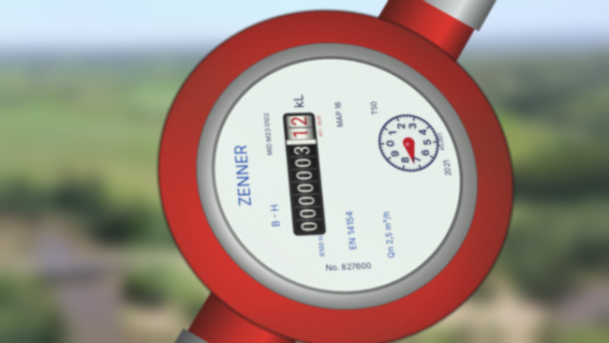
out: 3.127 kL
